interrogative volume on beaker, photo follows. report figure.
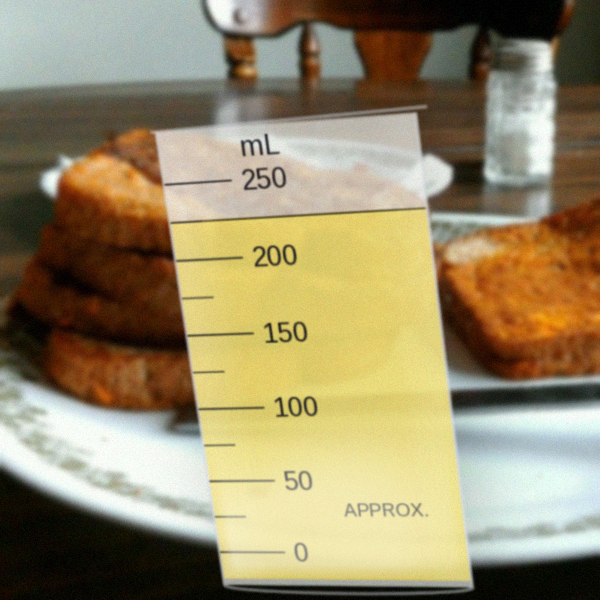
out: 225 mL
